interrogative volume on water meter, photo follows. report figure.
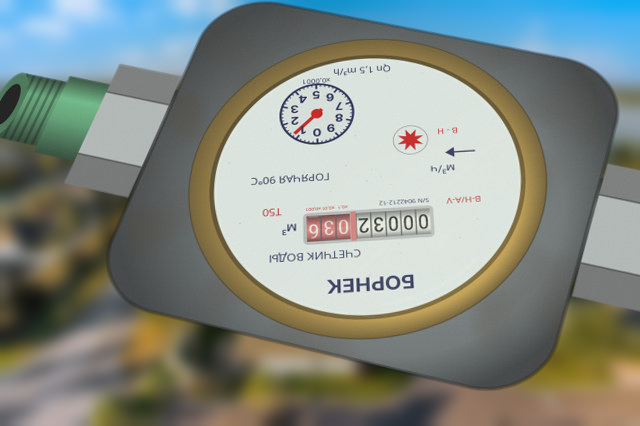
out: 32.0361 m³
